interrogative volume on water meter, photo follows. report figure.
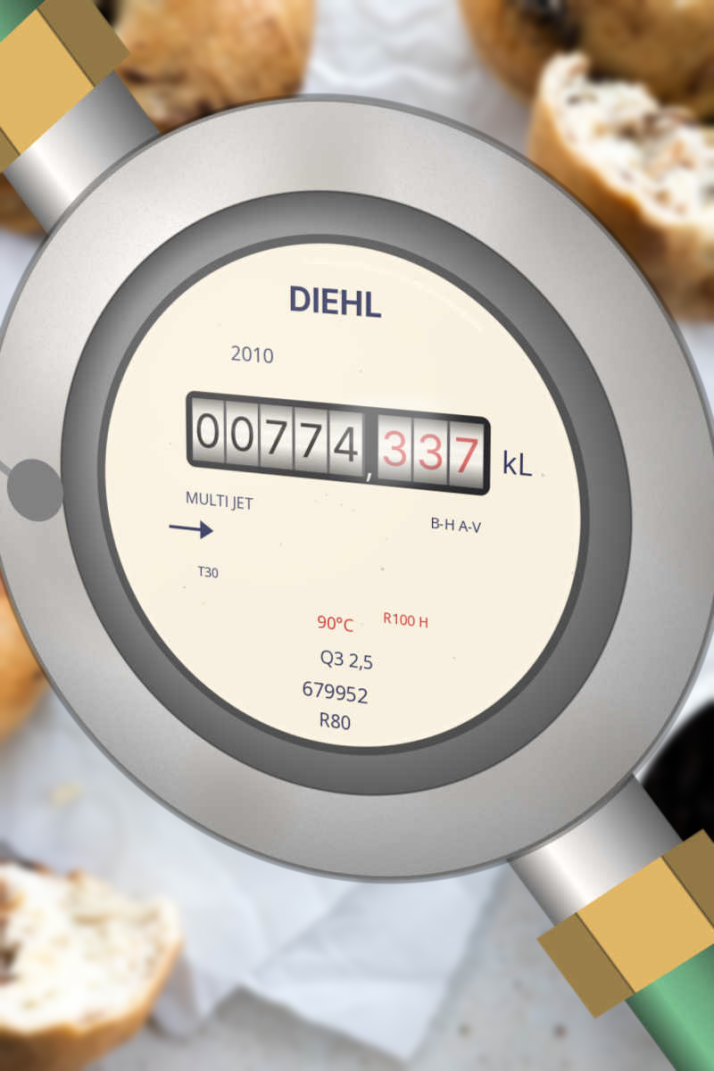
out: 774.337 kL
